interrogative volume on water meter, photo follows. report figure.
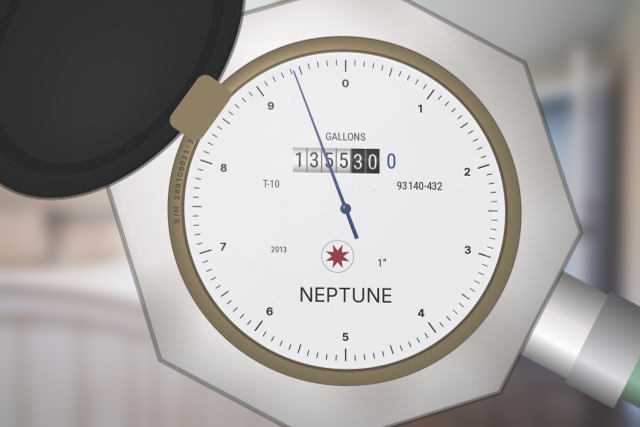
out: 1355299.4 gal
